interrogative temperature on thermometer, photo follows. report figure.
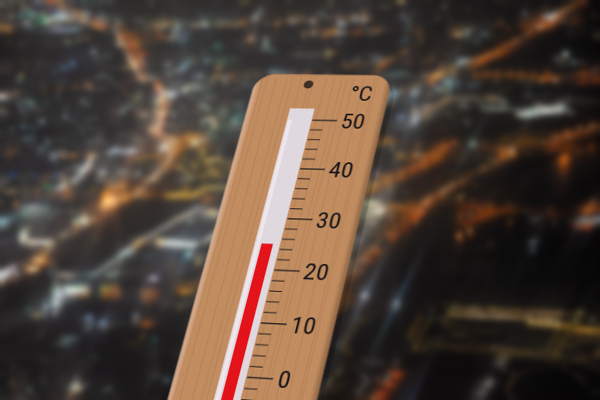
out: 25 °C
